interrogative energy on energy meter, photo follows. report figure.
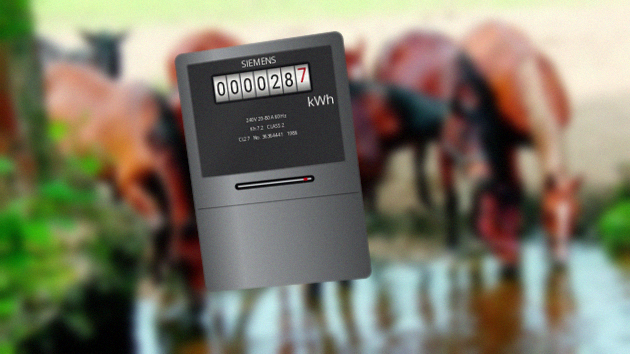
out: 28.7 kWh
